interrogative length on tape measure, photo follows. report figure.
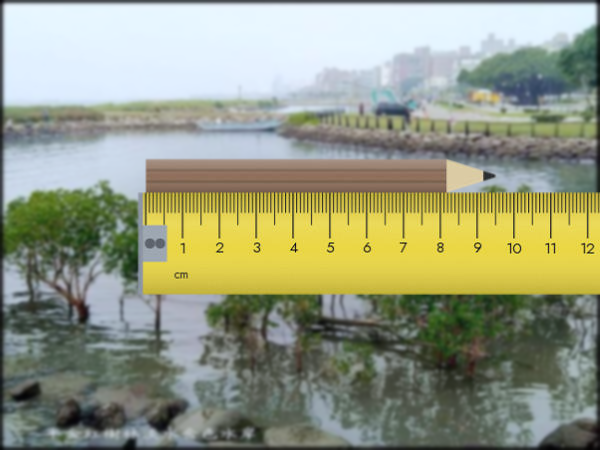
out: 9.5 cm
